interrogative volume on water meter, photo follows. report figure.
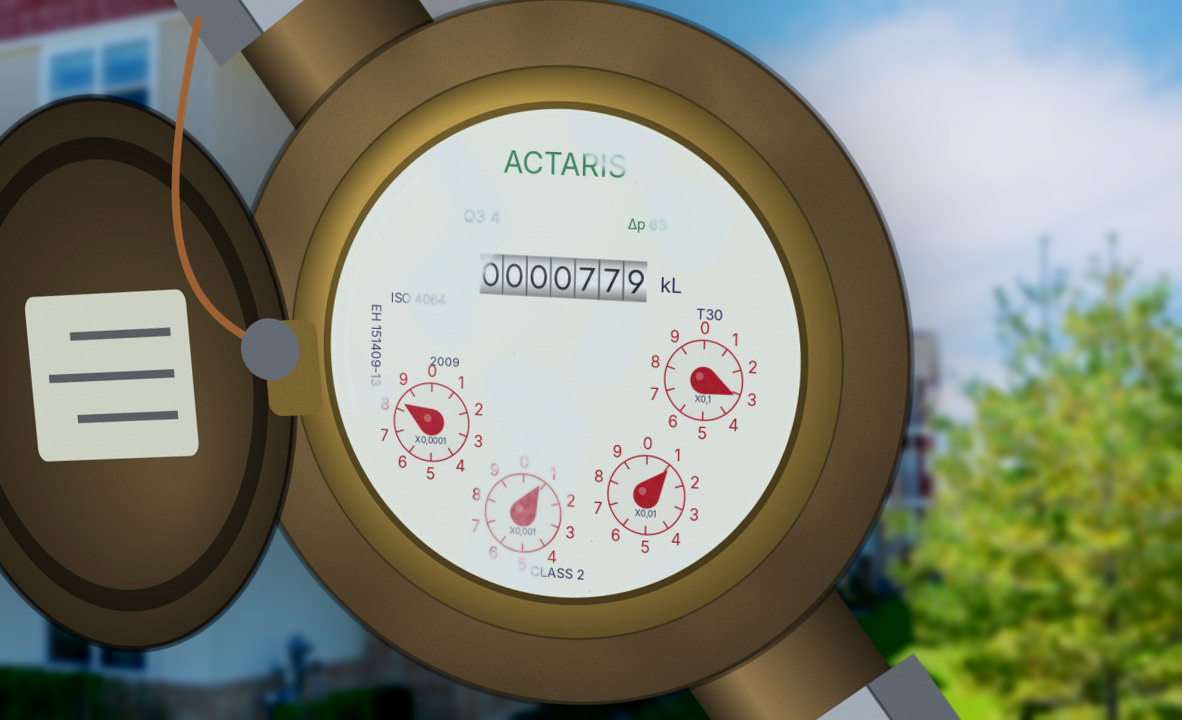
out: 779.3108 kL
